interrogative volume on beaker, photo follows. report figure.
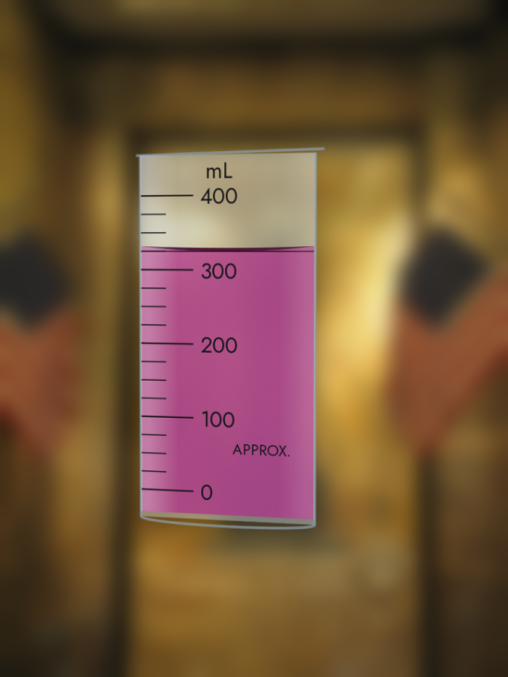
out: 325 mL
